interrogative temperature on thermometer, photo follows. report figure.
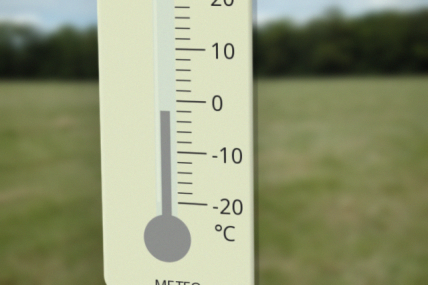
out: -2 °C
